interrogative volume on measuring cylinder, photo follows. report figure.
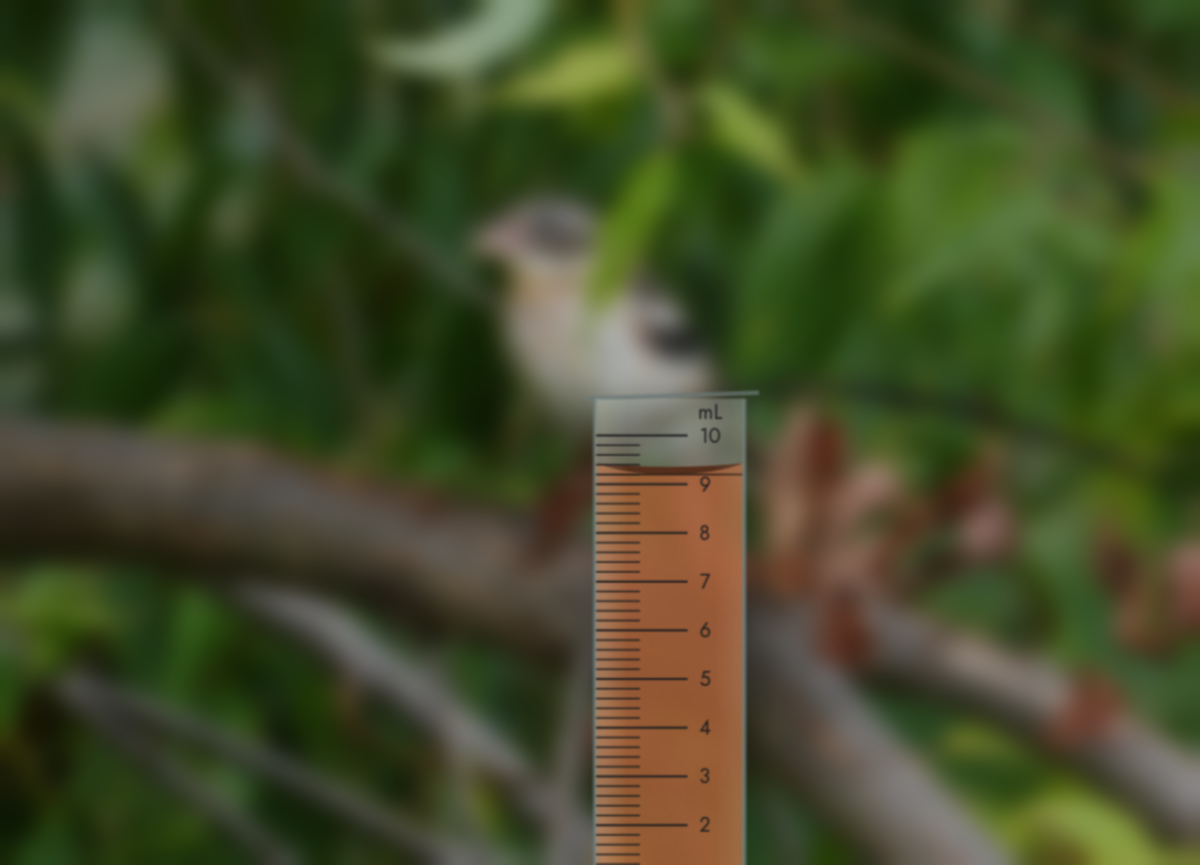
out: 9.2 mL
